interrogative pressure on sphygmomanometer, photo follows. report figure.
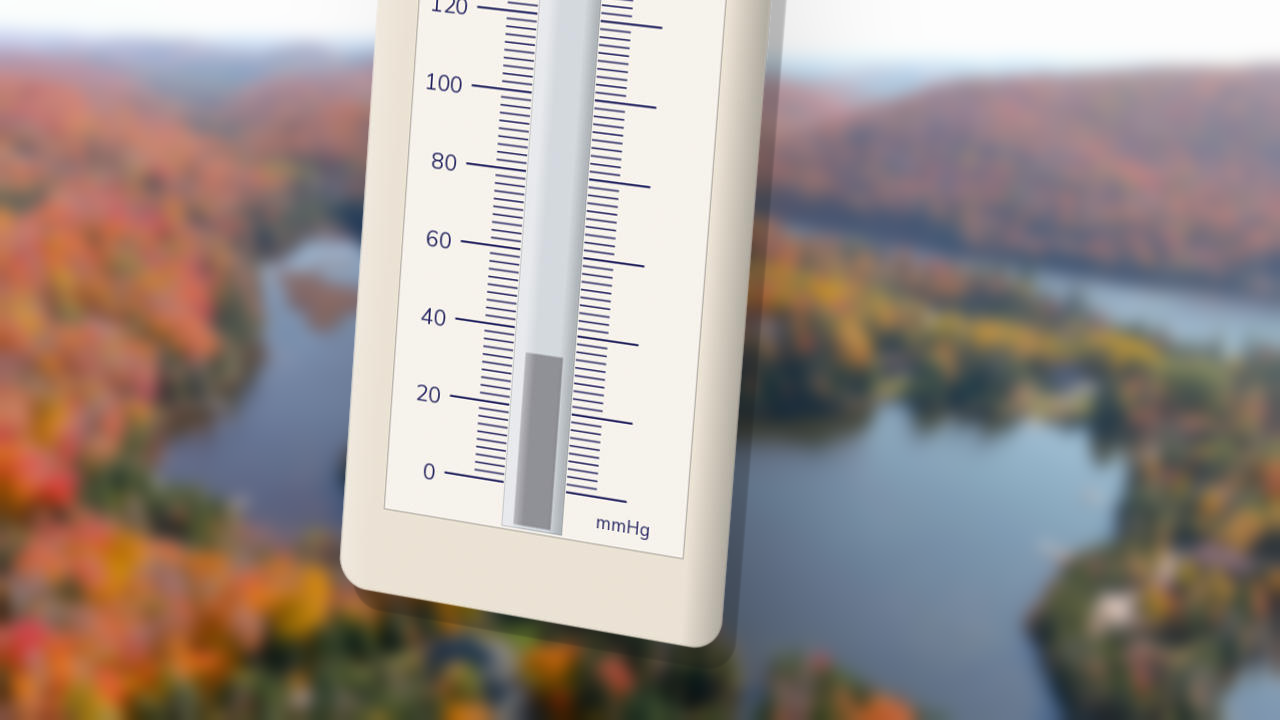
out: 34 mmHg
